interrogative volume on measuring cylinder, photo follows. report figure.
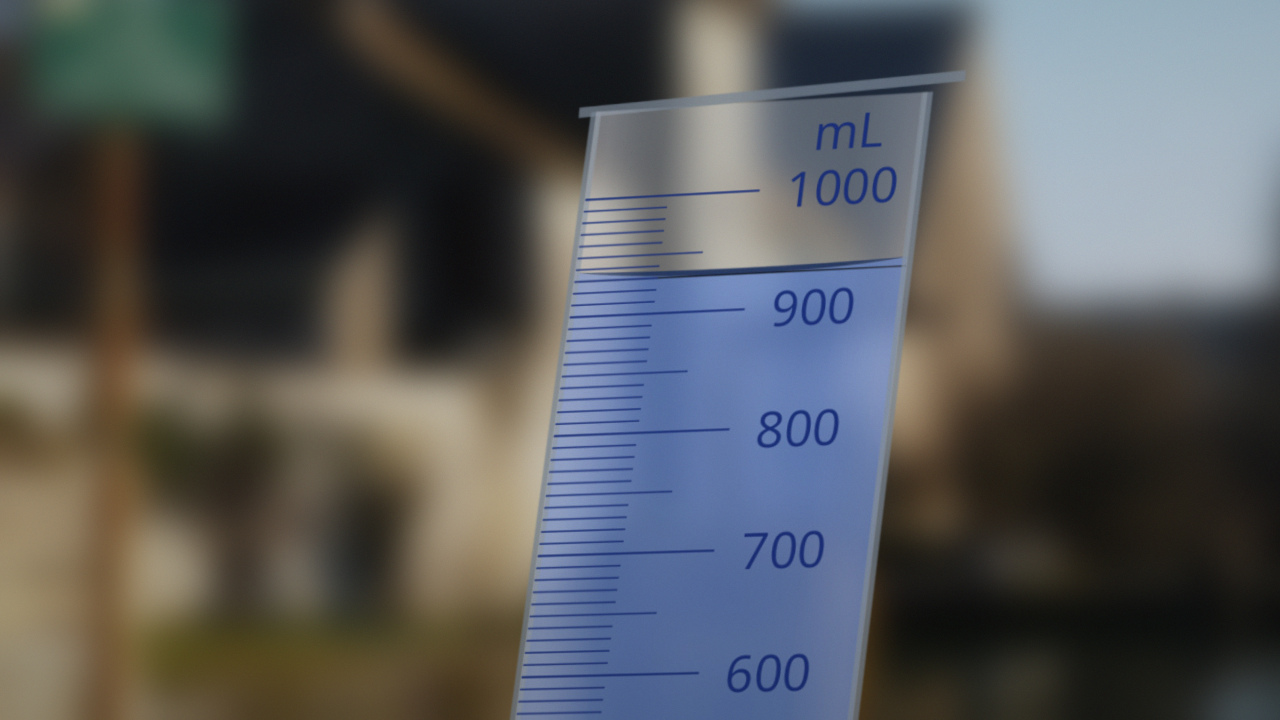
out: 930 mL
